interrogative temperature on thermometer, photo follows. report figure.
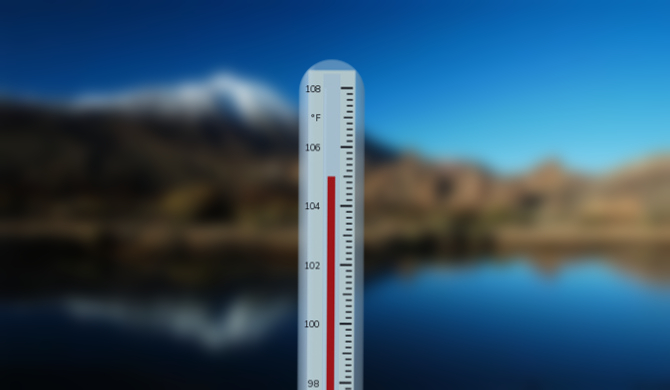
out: 105 °F
